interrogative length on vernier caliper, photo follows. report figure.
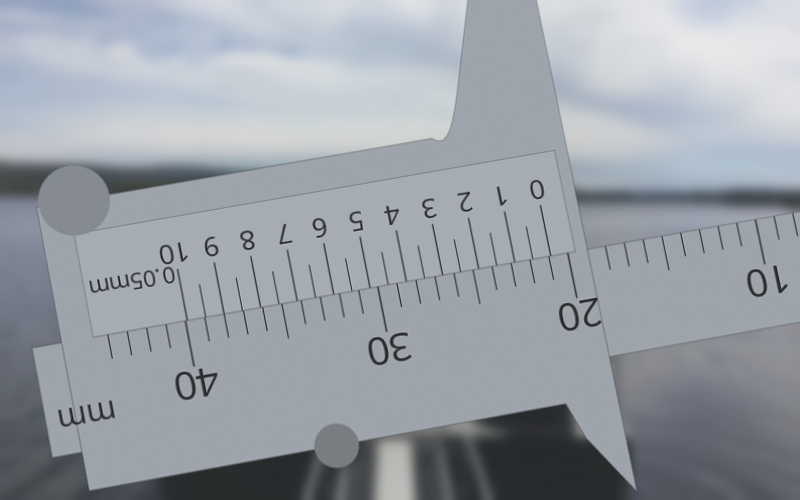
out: 20.9 mm
